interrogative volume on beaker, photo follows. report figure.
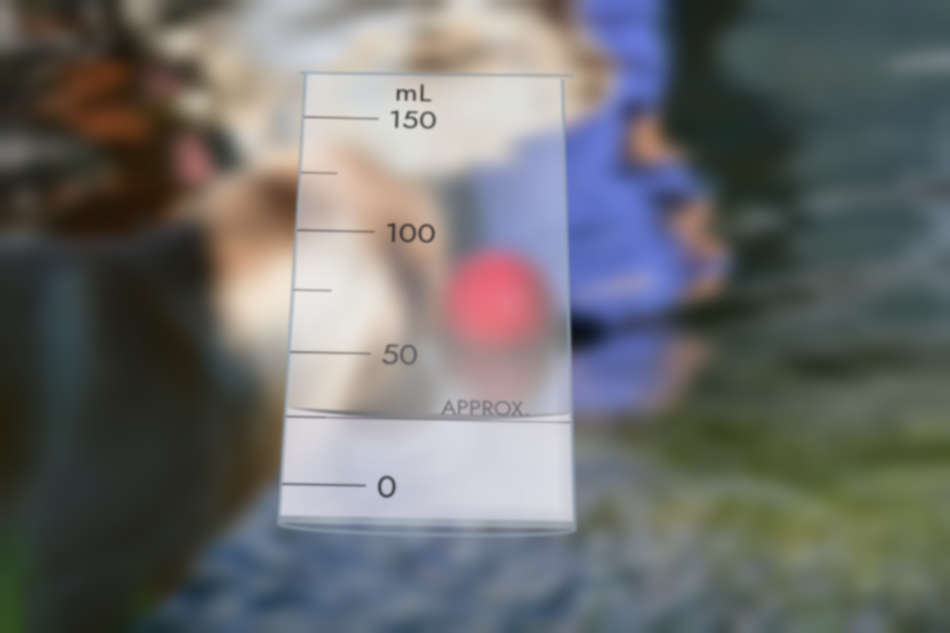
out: 25 mL
